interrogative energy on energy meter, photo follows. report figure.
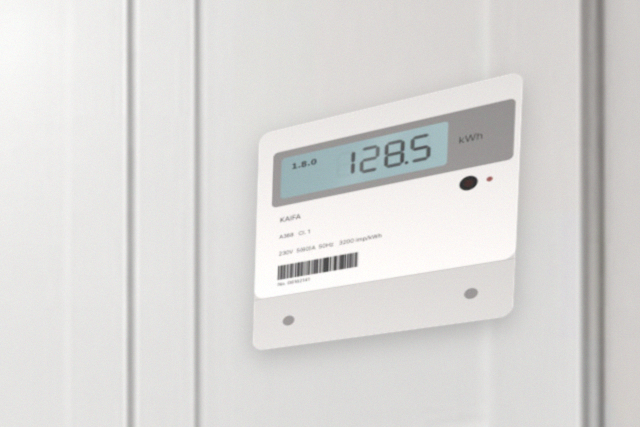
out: 128.5 kWh
